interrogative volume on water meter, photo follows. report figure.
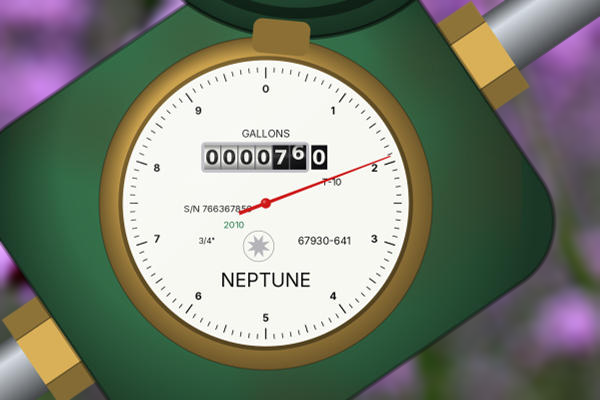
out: 761.9 gal
